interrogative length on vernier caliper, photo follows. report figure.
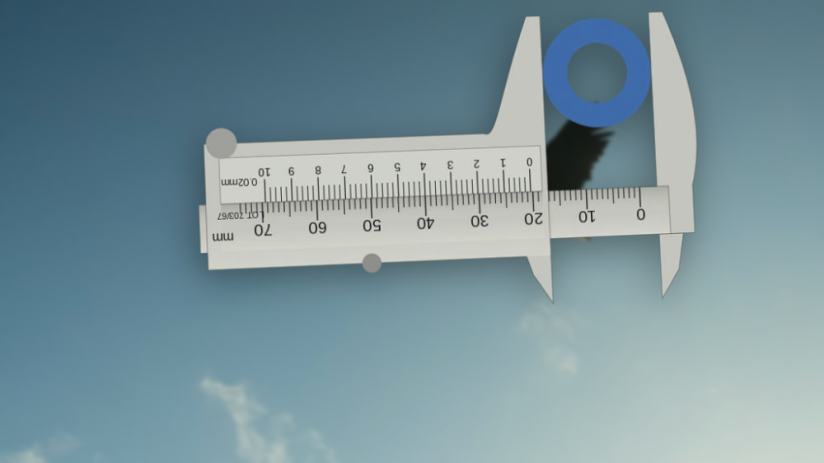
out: 20.4 mm
